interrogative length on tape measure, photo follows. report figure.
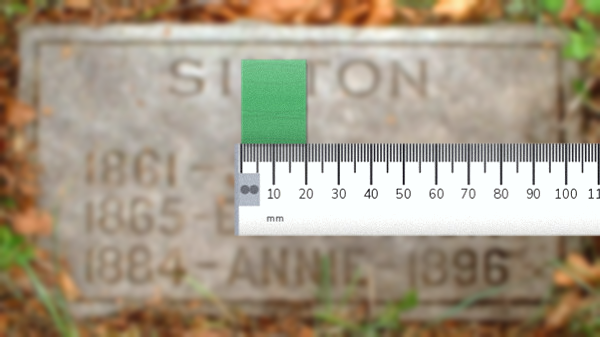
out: 20 mm
